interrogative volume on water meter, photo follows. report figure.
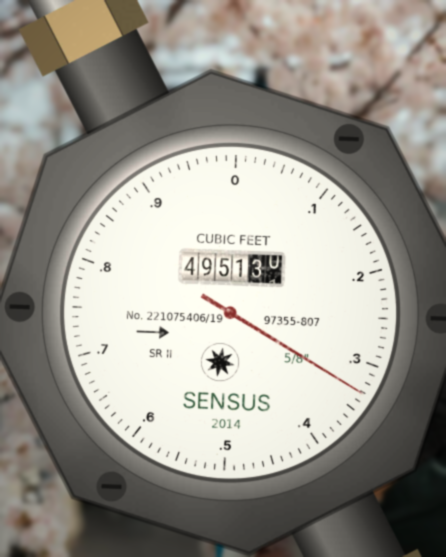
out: 495130.33 ft³
